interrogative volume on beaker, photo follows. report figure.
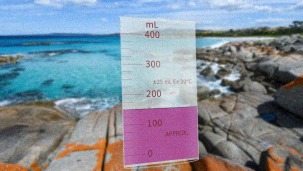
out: 150 mL
